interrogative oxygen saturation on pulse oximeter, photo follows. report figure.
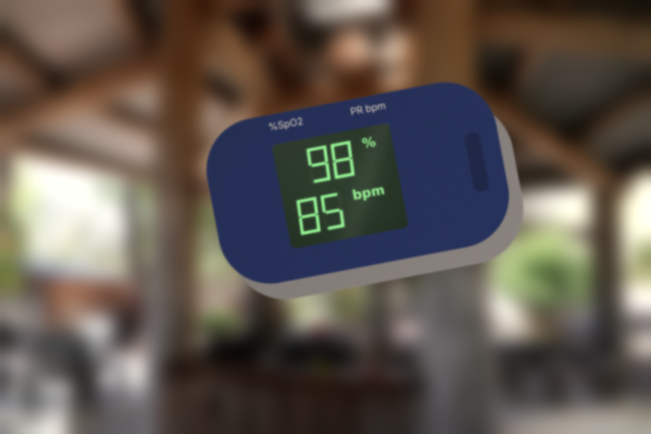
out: 98 %
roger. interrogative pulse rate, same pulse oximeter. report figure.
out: 85 bpm
